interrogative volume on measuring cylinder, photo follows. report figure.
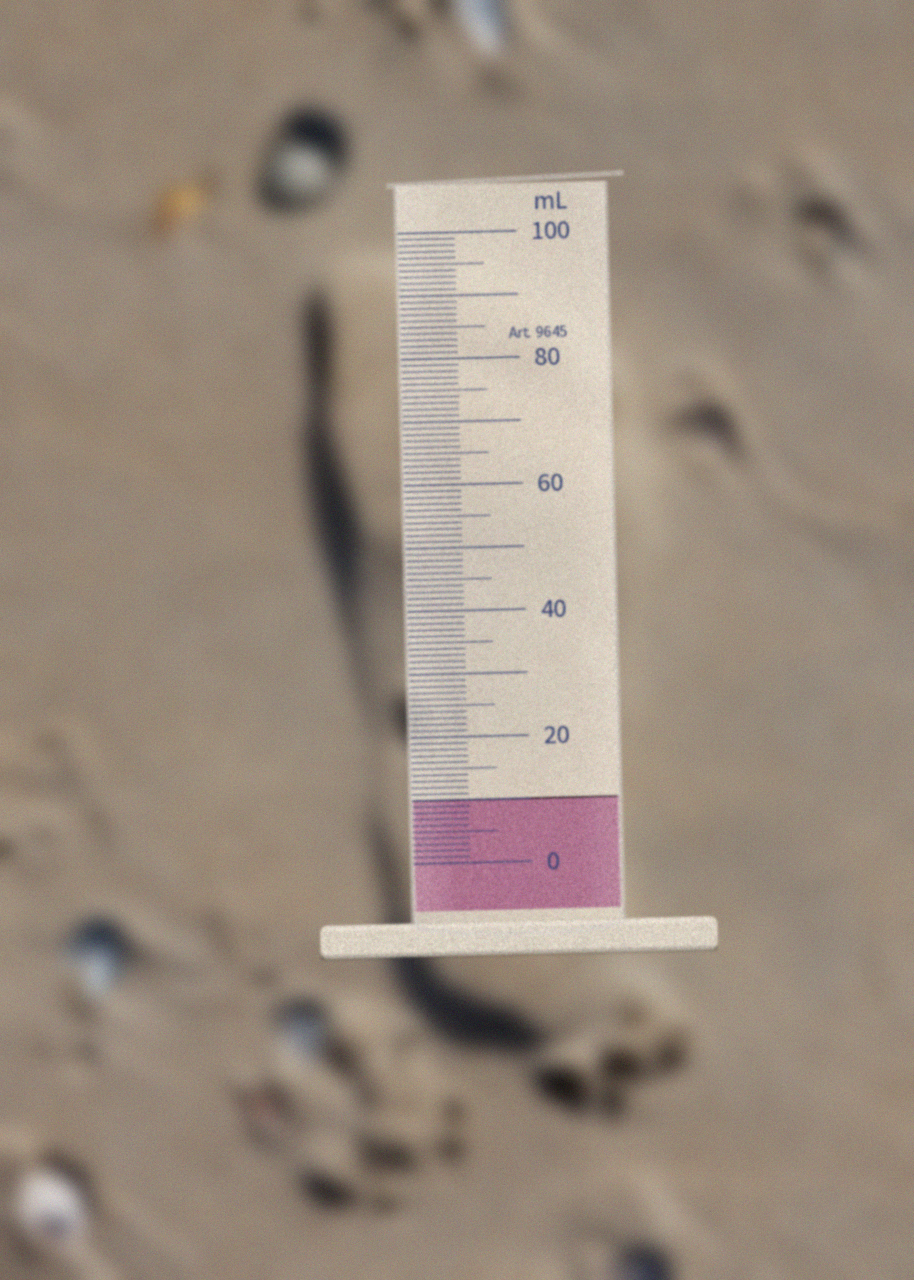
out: 10 mL
